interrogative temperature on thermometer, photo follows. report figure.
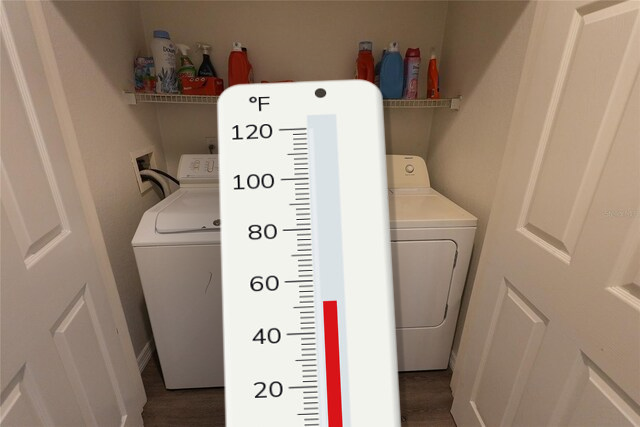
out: 52 °F
